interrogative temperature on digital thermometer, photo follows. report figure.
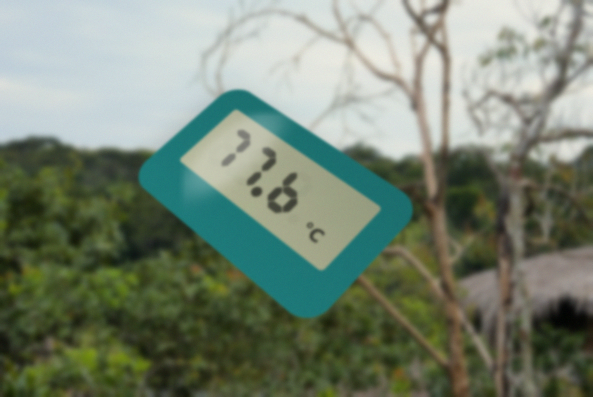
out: 77.6 °C
